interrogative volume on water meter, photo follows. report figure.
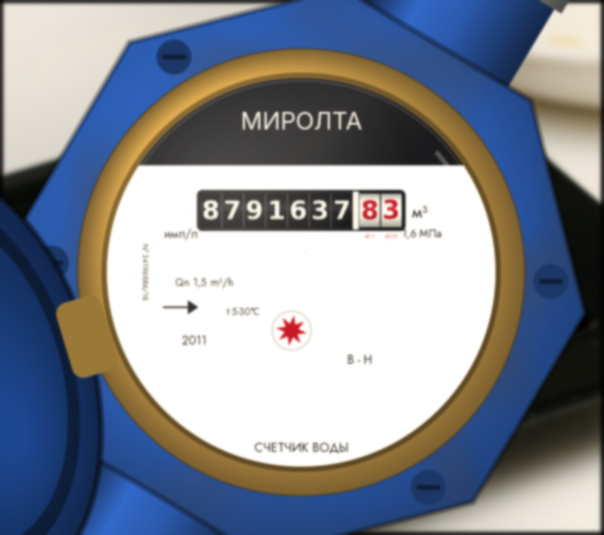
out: 8791637.83 m³
